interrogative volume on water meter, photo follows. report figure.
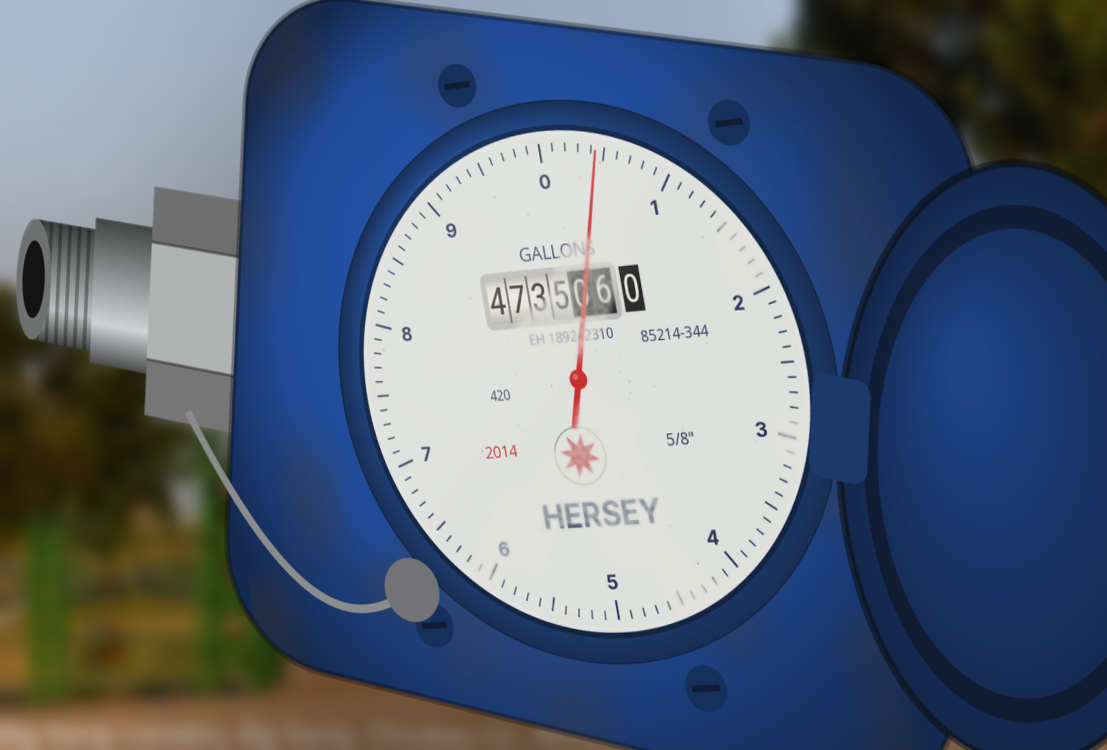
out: 4735060.4 gal
